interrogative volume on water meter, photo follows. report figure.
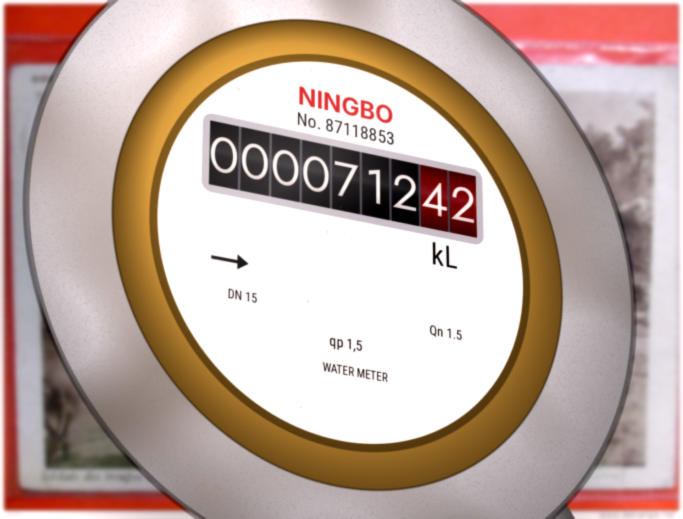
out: 712.42 kL
